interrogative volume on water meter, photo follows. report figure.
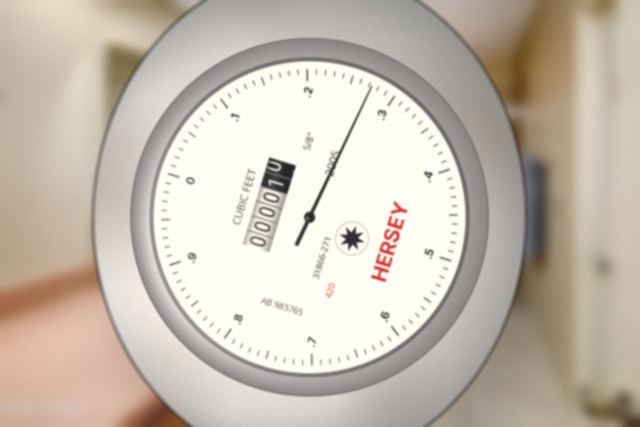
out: 10.27 ft³
